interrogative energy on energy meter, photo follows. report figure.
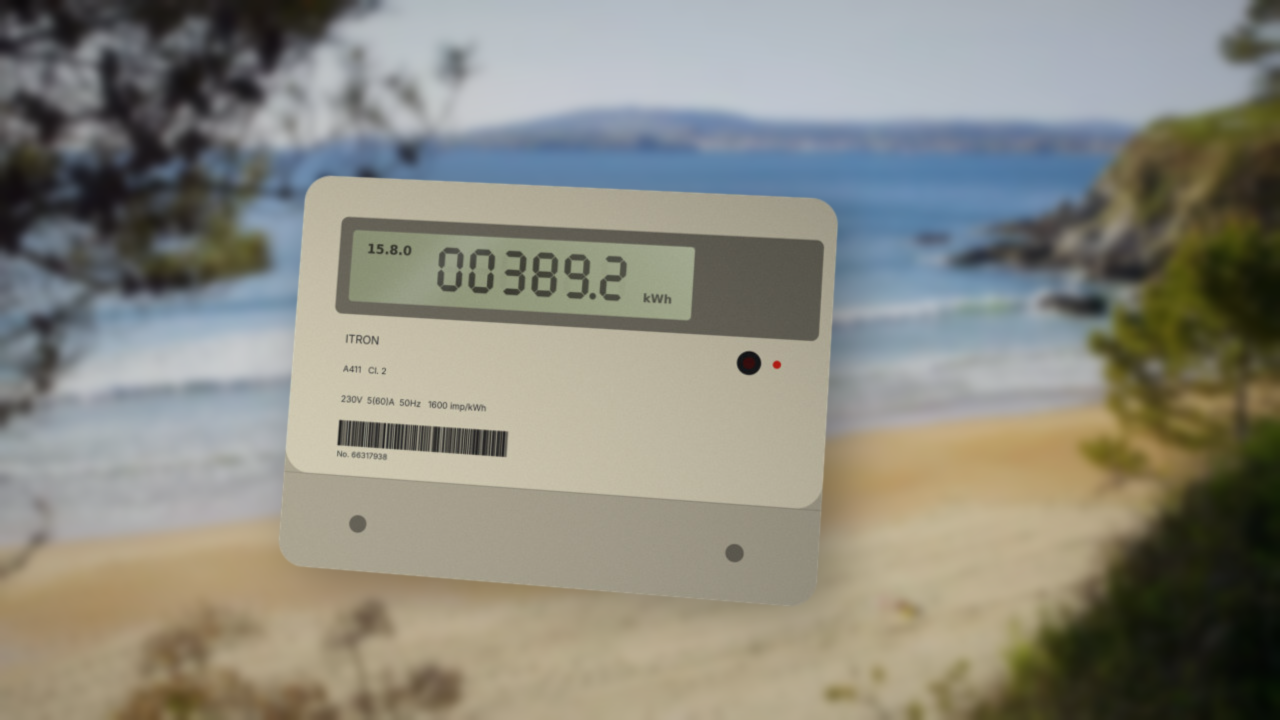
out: 389.2 kWh
